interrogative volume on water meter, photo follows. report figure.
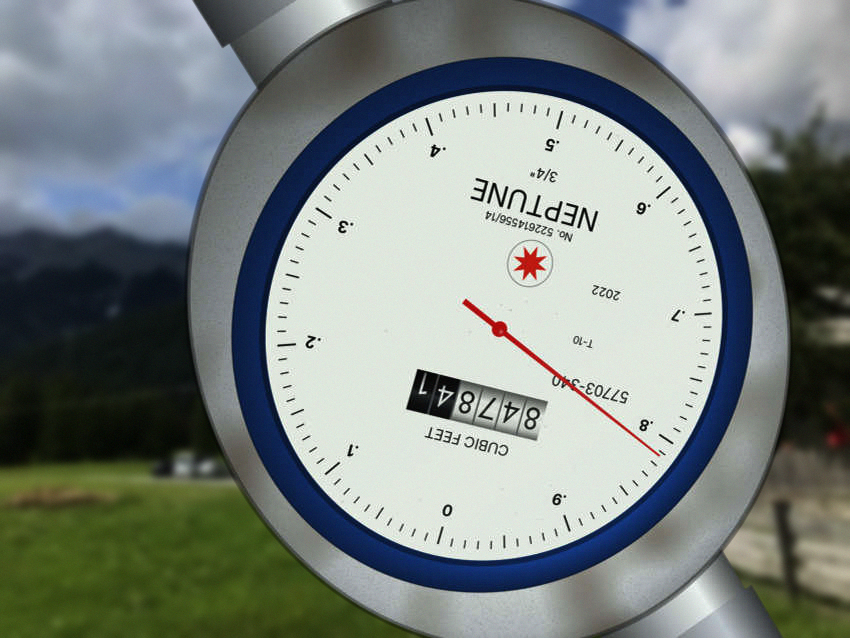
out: 847840.81 ft³
